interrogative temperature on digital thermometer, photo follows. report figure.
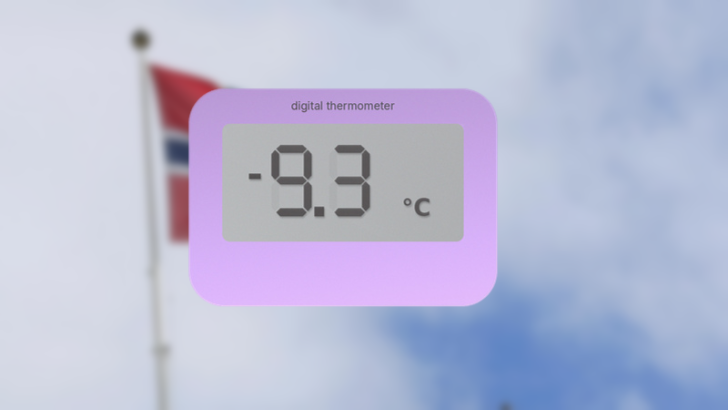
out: -9.3 °C
